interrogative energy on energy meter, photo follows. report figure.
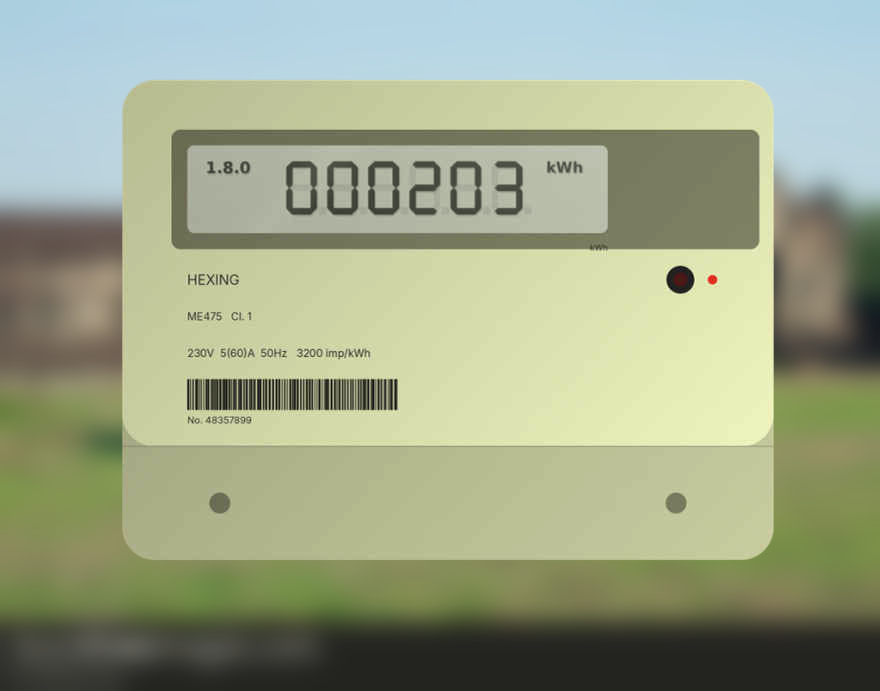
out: 203 kWh
